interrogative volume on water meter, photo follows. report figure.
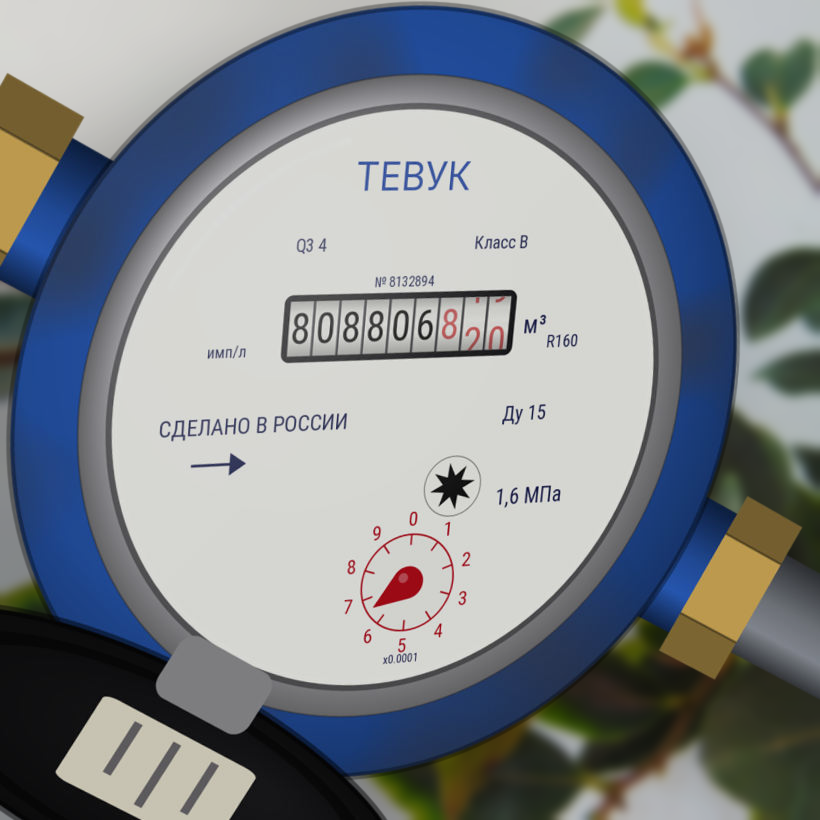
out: 808806.8196 m³
